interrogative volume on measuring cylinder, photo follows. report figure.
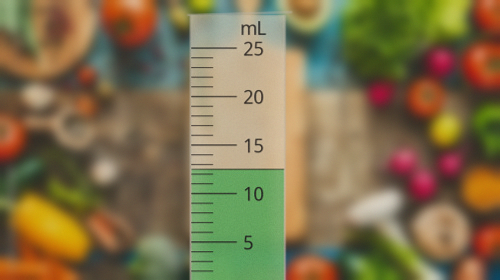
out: 12.5 mL
